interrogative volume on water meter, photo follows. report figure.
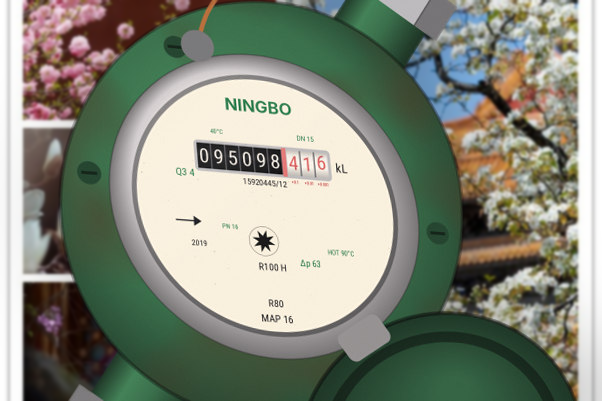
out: 95098.416 kL
